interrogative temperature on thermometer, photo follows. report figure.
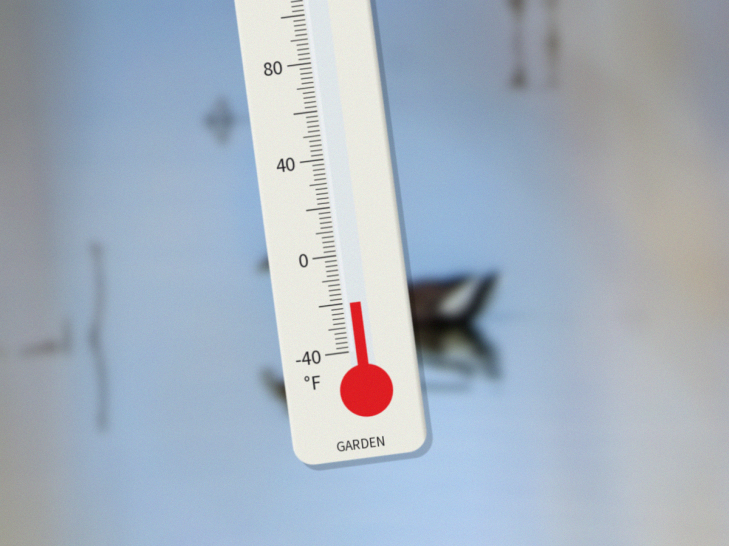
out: -20 °F
